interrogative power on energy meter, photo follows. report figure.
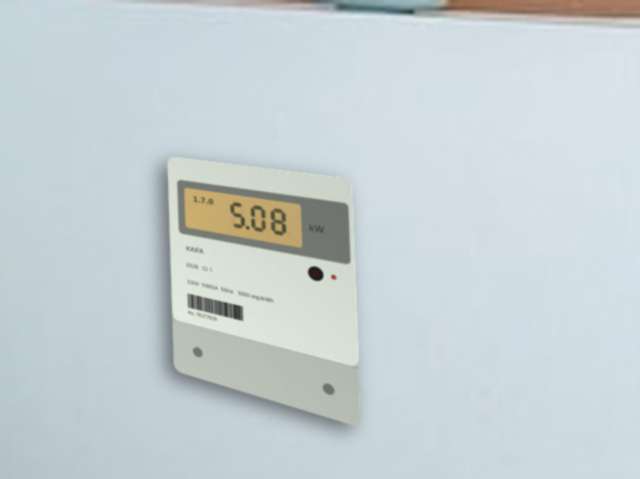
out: 5.08 kW
